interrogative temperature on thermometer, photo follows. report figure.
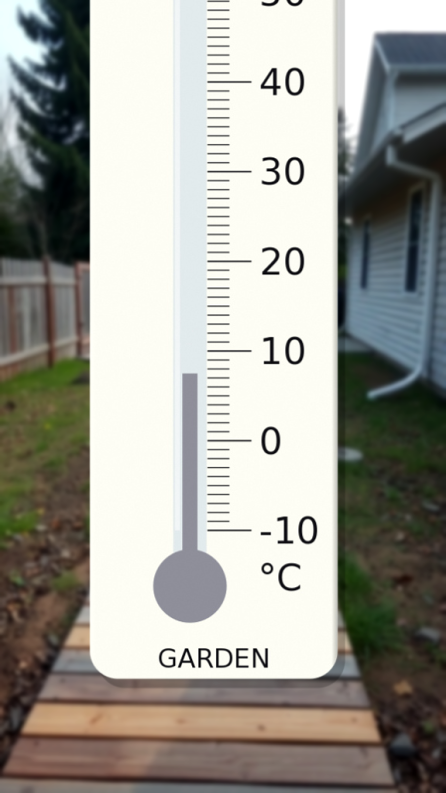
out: 7.5 °C
